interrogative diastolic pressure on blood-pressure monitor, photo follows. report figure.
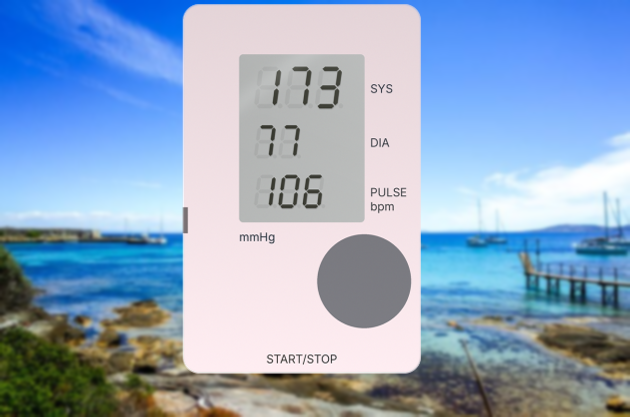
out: 77 mmHg
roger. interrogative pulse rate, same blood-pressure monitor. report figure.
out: 106 bpm
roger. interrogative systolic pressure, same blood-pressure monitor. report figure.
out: 173 mmHg
